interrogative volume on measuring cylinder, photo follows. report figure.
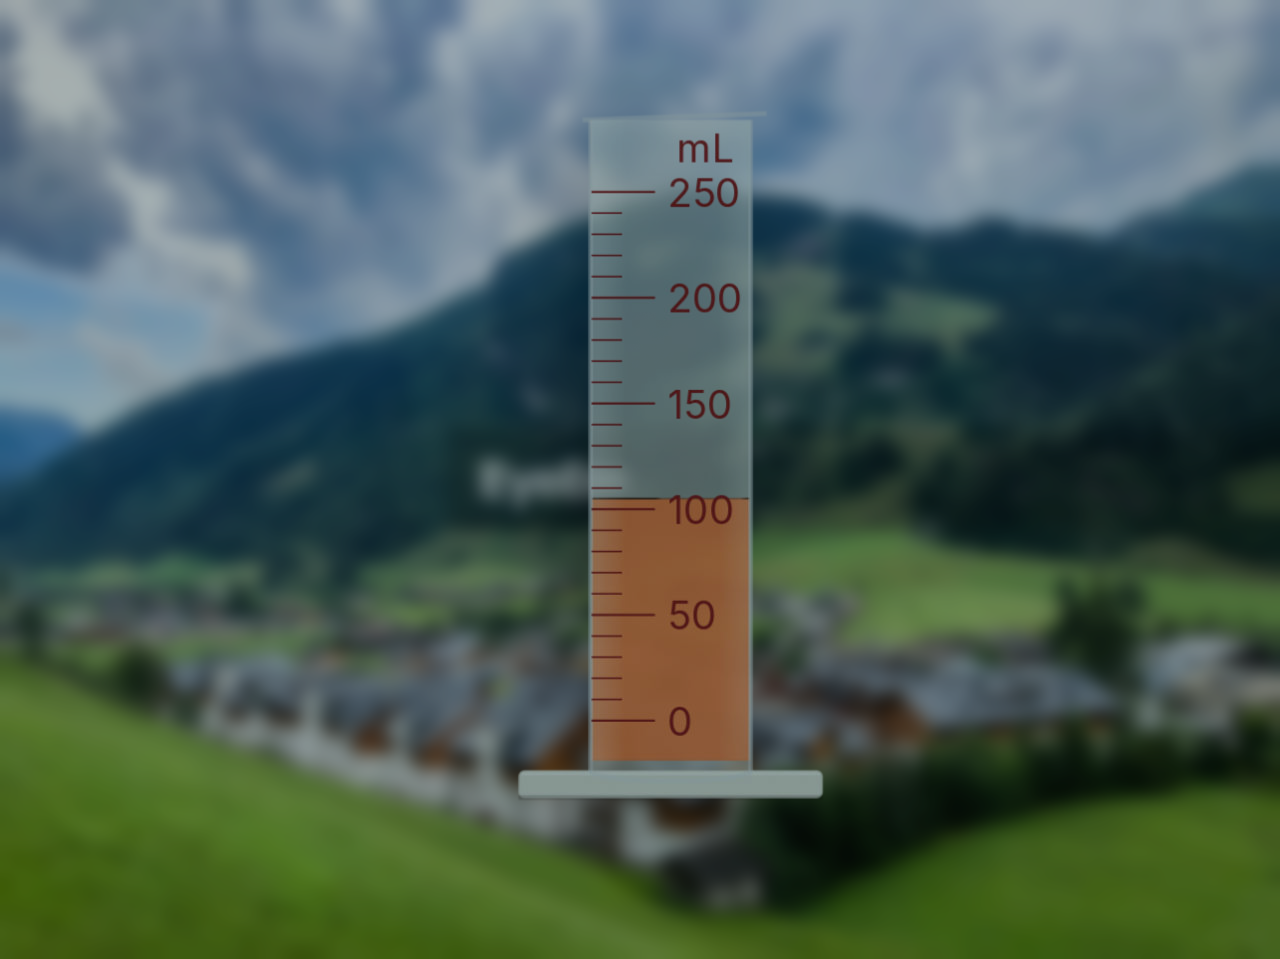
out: 105 mL
